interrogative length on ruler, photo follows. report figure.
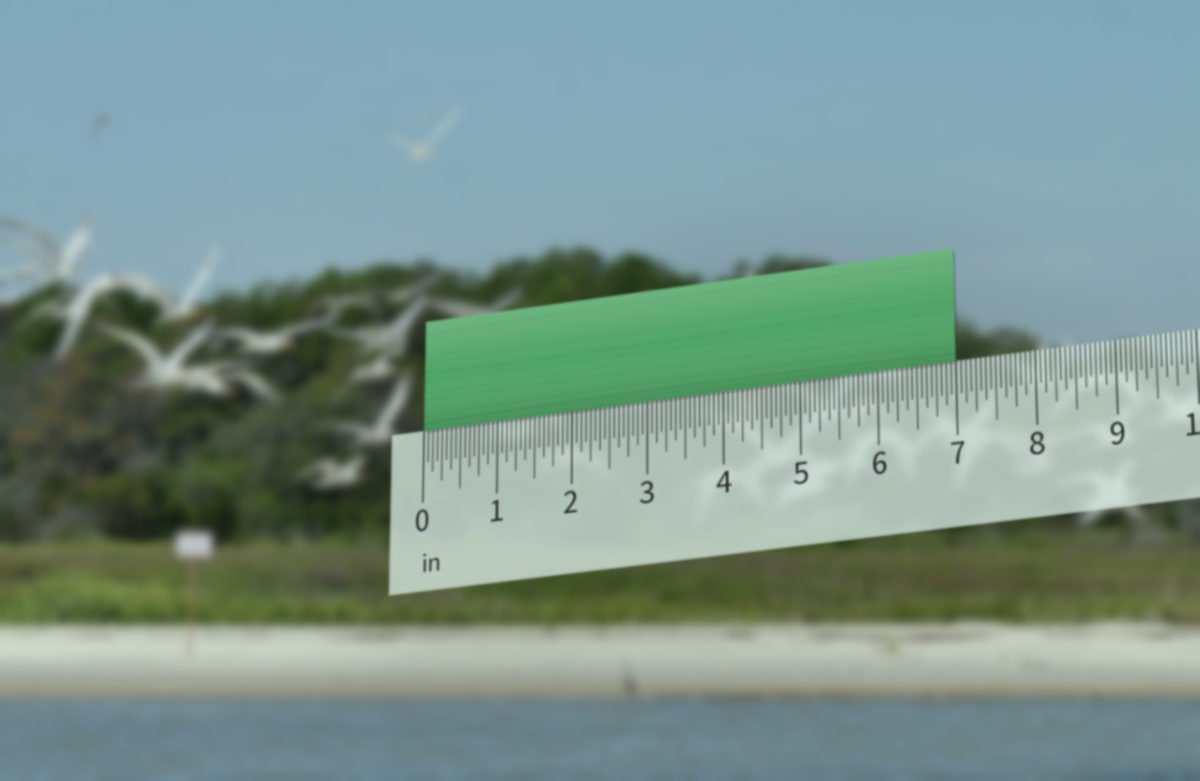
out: 7 in
